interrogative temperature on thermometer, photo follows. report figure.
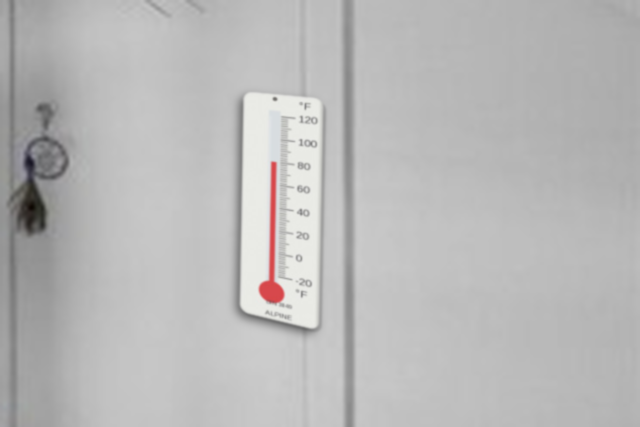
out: 80 °F
